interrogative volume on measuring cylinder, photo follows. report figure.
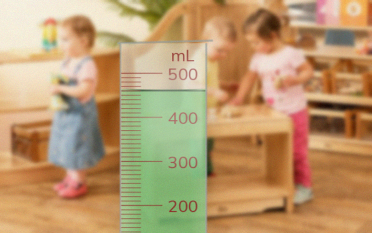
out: 460 mL
